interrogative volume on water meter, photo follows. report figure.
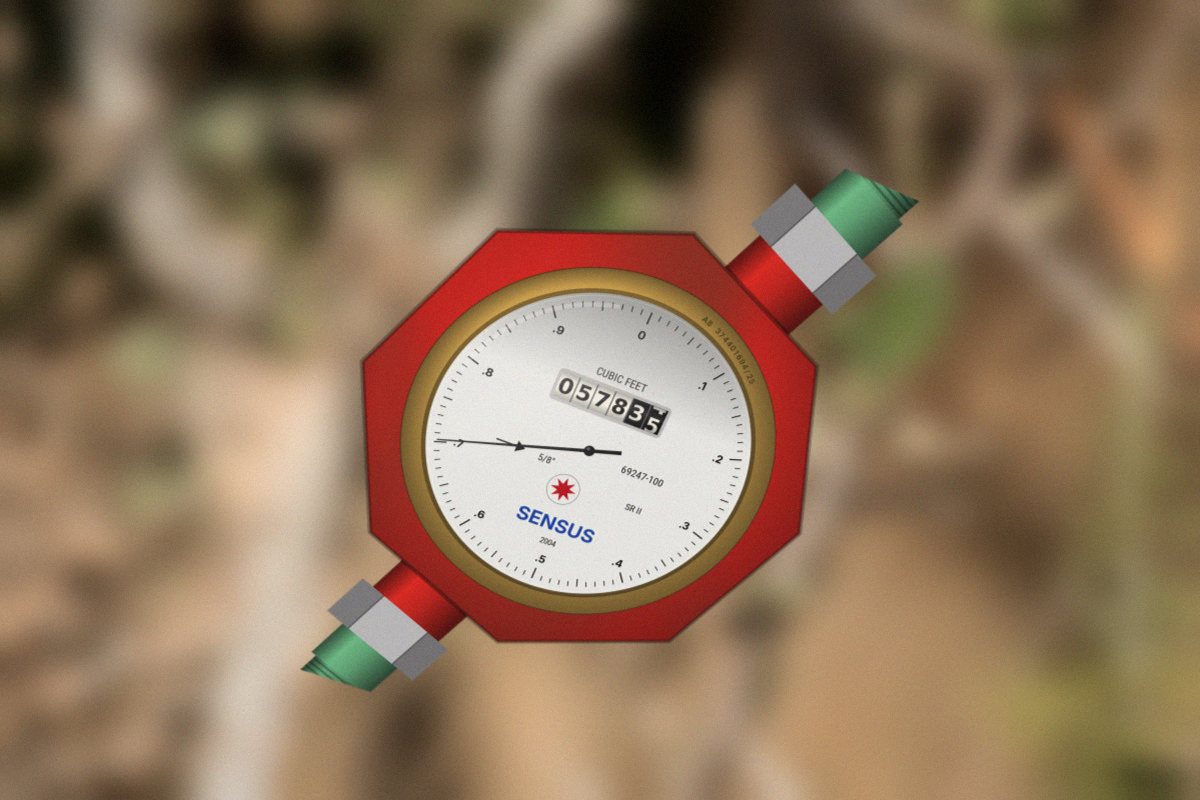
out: 57834.70 ft³
